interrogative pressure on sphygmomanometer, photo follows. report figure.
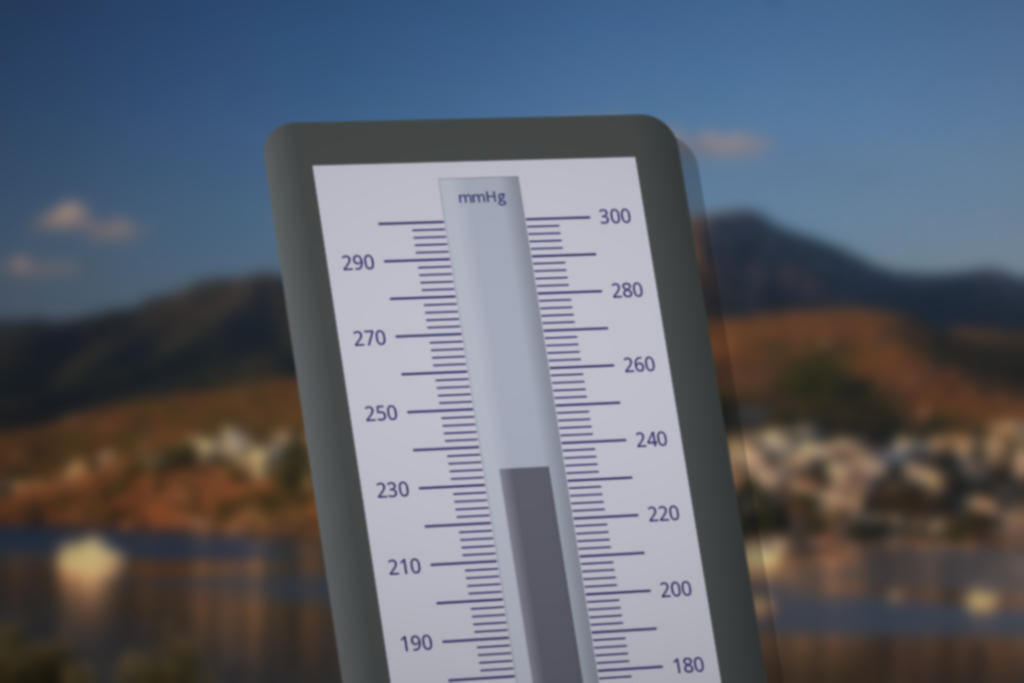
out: 234 mmHg
